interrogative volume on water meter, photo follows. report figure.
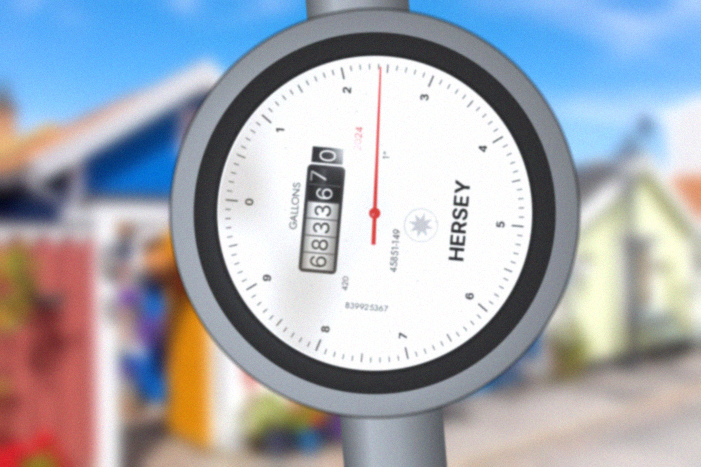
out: 6833672.4 gal
